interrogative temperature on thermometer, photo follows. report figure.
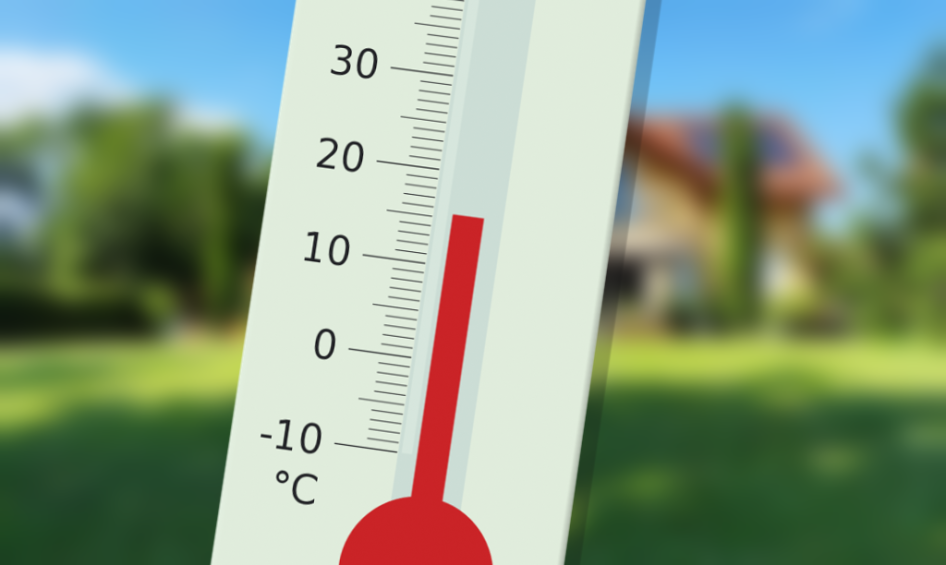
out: 15.5 °C
